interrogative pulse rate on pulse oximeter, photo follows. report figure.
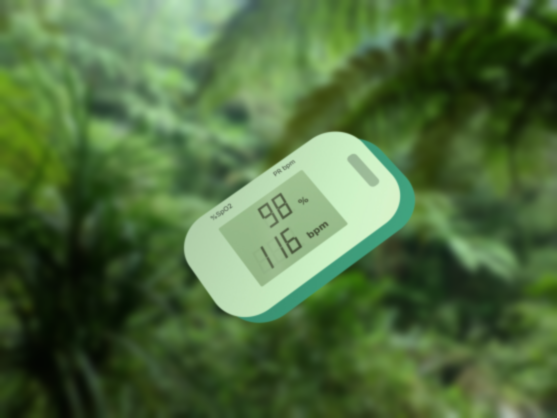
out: 116 bpm
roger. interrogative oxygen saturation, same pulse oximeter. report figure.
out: 98 %
